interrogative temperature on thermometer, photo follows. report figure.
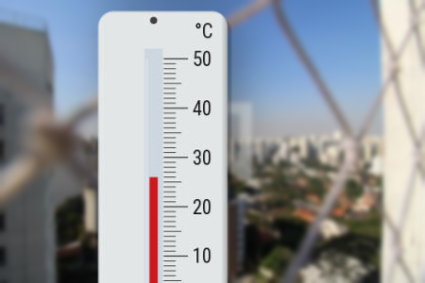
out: 26 °C
